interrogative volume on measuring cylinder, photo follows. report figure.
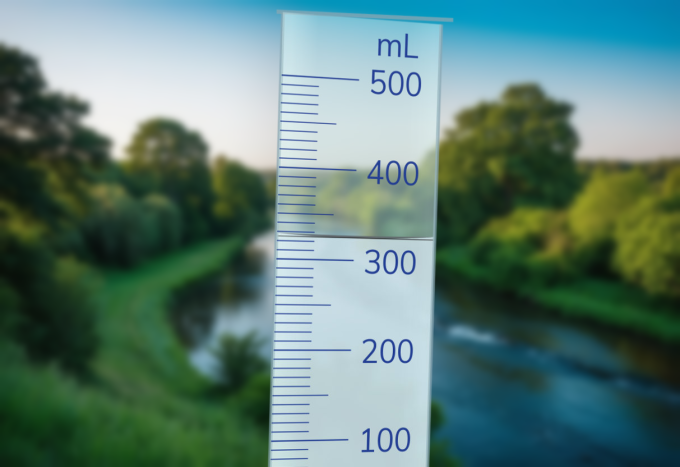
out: 325 mL
